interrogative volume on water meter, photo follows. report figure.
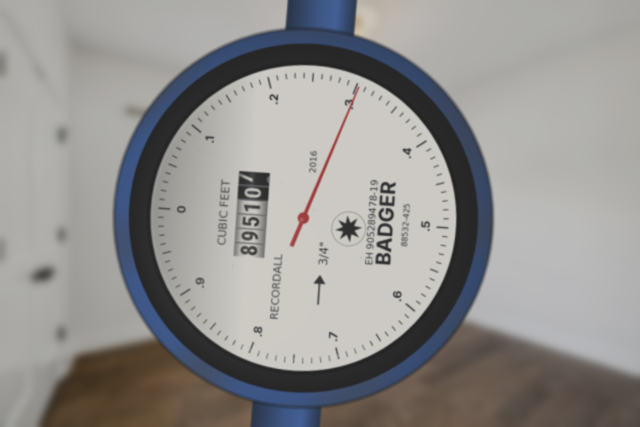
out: 895107.30 ft³
